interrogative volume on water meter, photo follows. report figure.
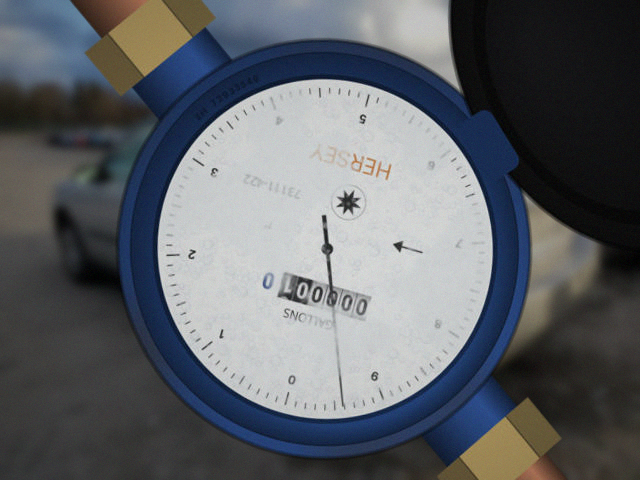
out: 9.4 gal
